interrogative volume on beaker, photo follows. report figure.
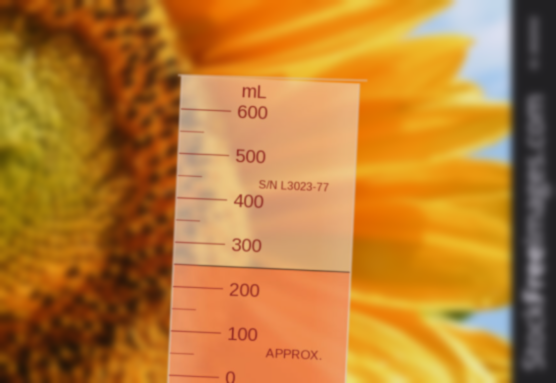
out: 250 mL
